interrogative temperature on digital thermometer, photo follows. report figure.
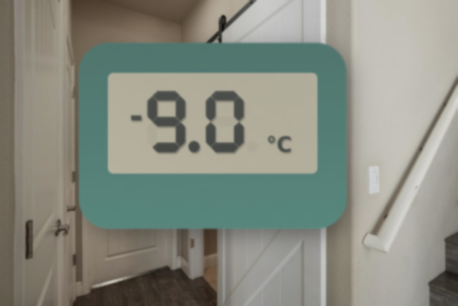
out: -9.0 °C
